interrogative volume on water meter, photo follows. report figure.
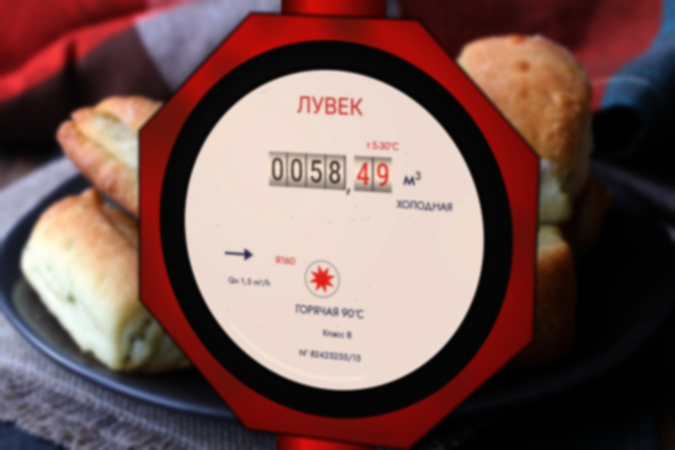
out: 58.49 m³
